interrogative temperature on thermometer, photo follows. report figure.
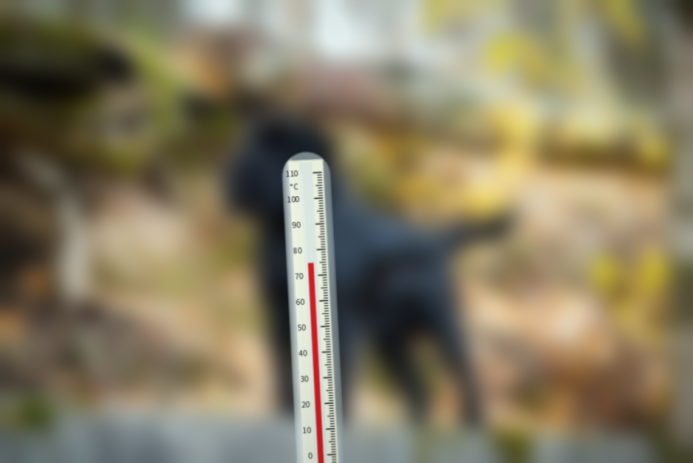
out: 75 °C
